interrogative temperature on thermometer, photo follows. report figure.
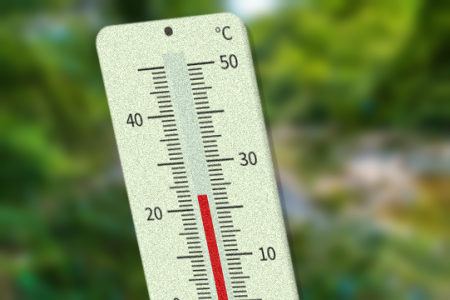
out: 23 °C
